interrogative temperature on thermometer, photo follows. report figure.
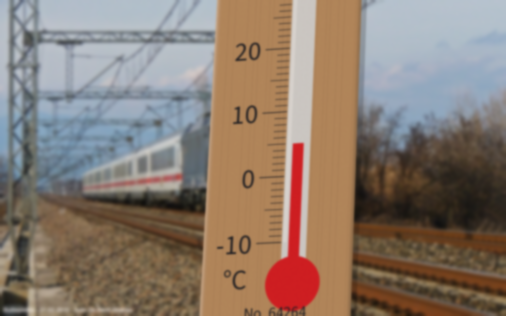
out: 5 °C
